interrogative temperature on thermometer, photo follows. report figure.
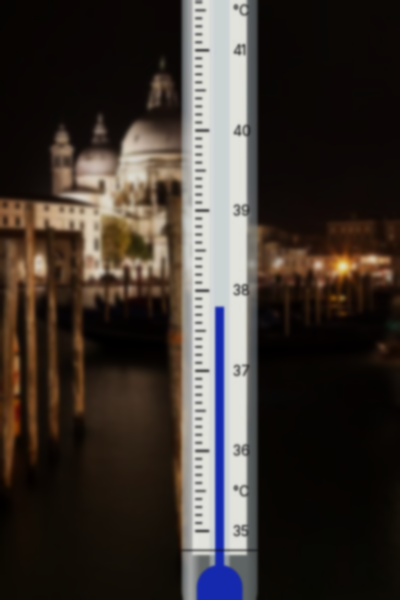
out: 37.8 °C
